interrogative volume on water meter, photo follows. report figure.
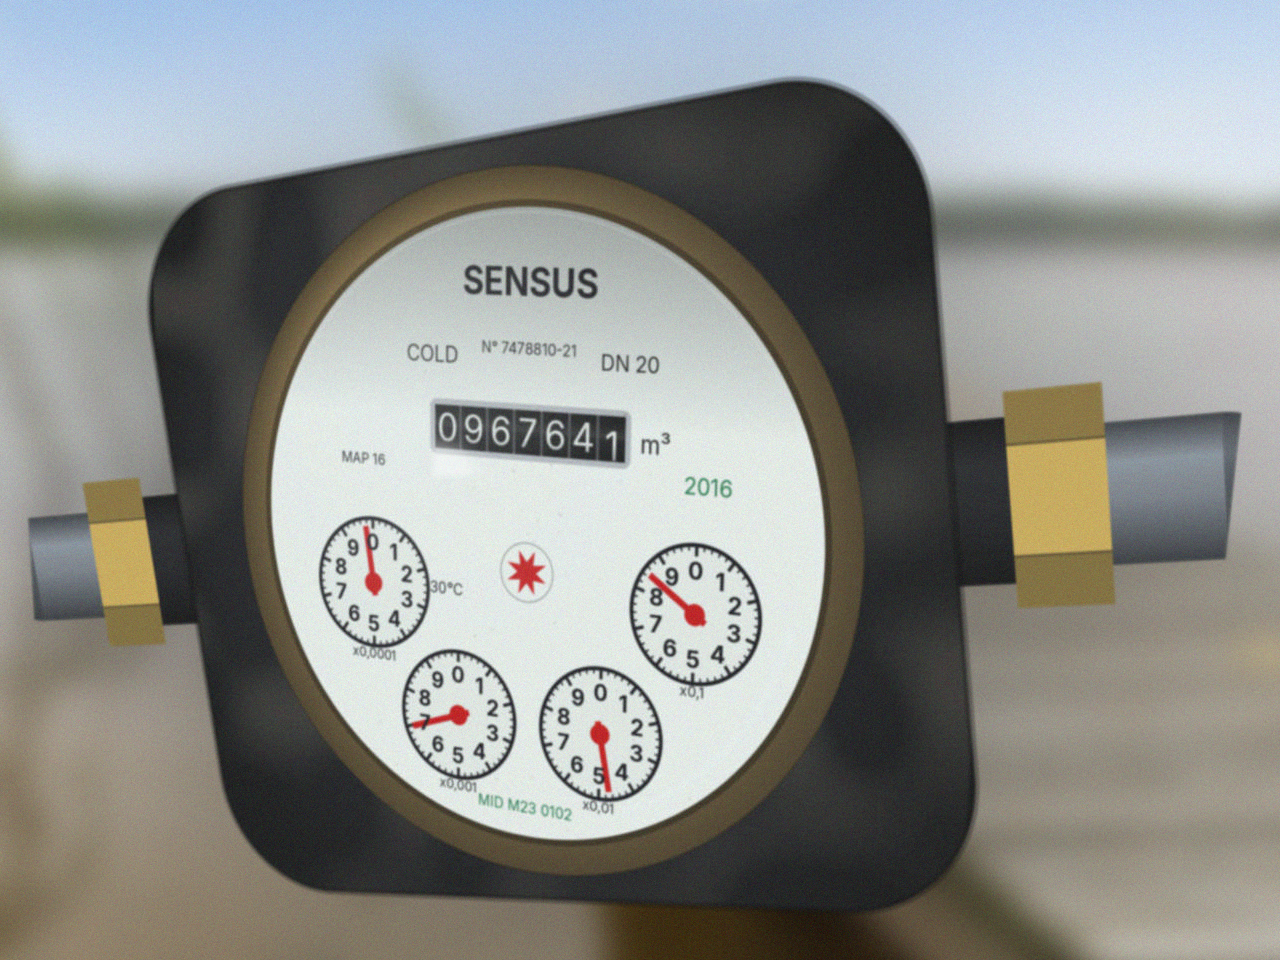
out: 967640.8469 m³
